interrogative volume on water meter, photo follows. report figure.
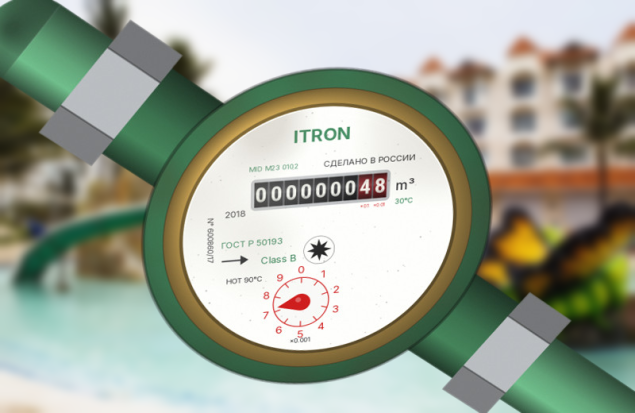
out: 0.487 m³
